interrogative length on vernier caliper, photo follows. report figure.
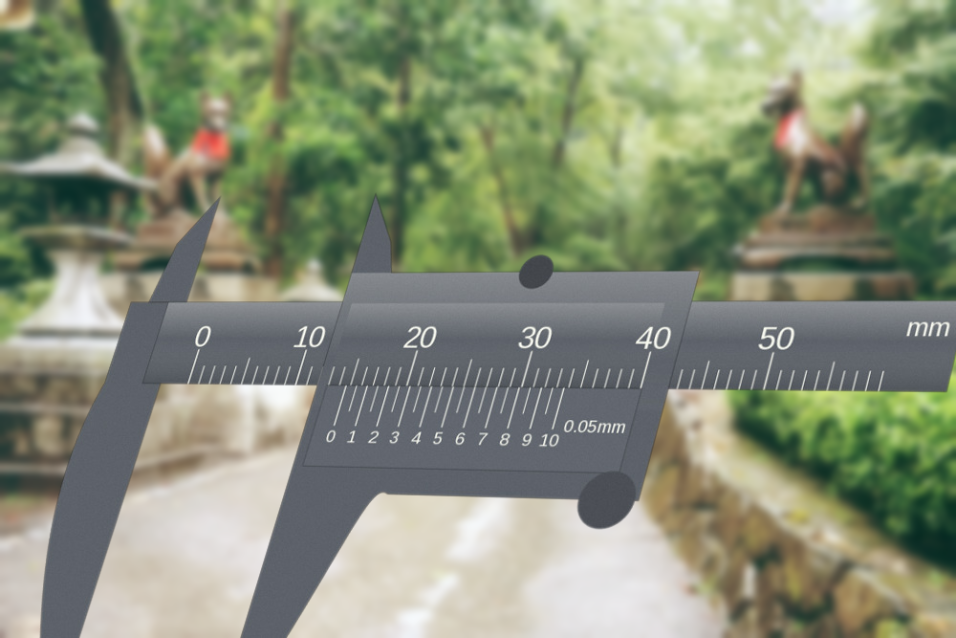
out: 14.6 mm
